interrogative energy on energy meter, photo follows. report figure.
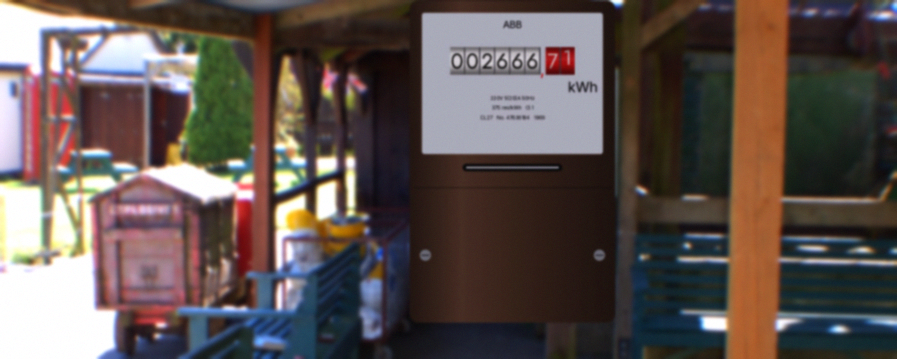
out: 2666.71 kWh
